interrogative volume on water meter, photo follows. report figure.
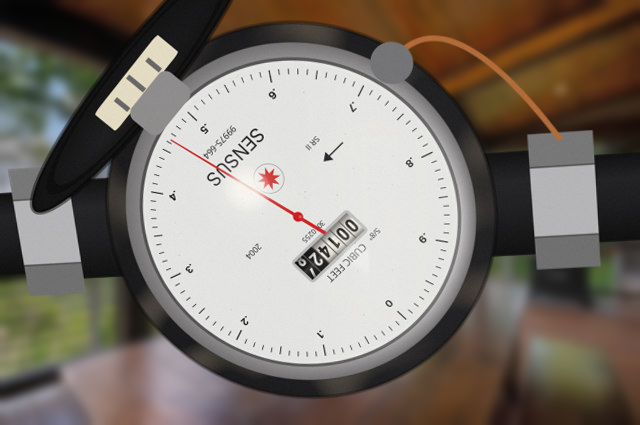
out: 1427.46 ft³
